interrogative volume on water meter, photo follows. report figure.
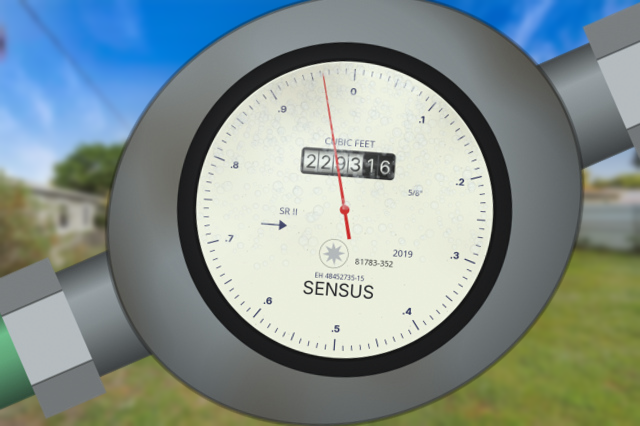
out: 229315.96 ft³
